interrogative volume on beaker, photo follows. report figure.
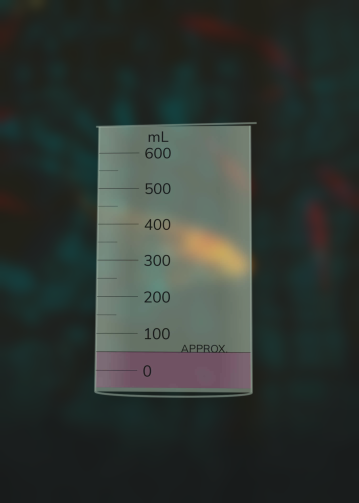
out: 50 mL
